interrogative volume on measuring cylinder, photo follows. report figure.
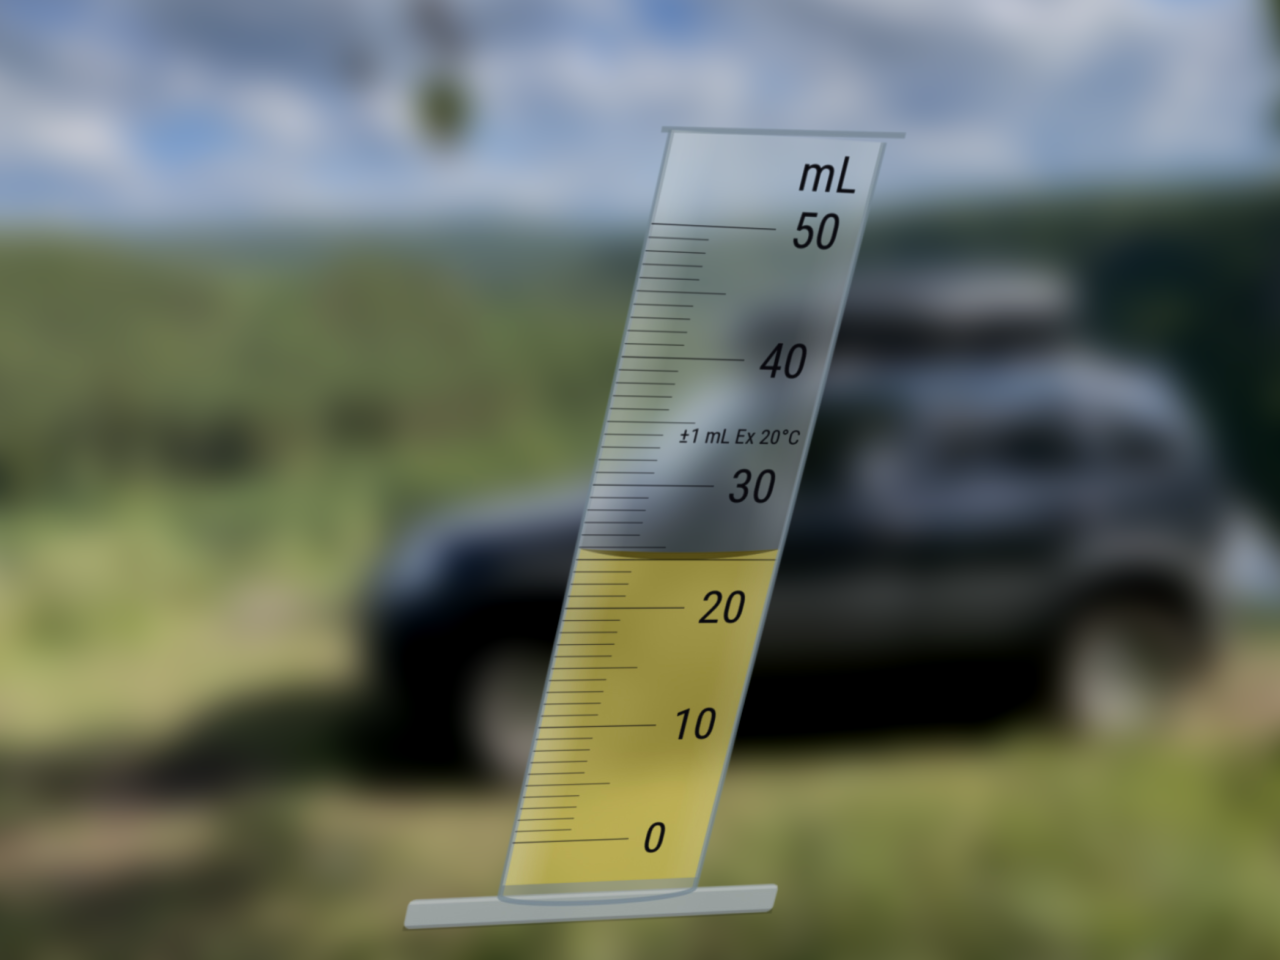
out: 24 mL
